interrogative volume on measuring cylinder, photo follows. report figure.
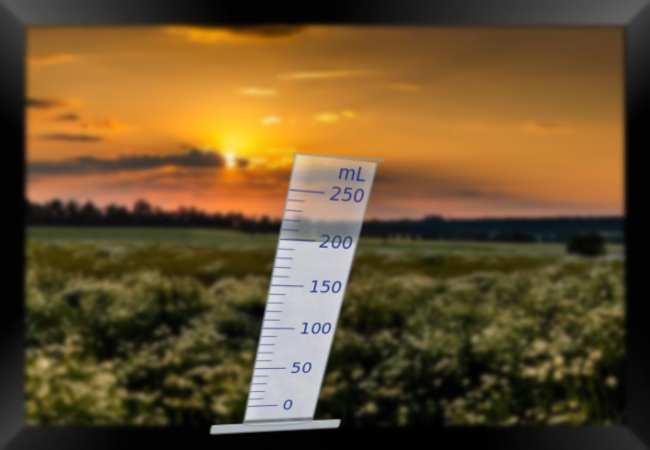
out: 200 mL
